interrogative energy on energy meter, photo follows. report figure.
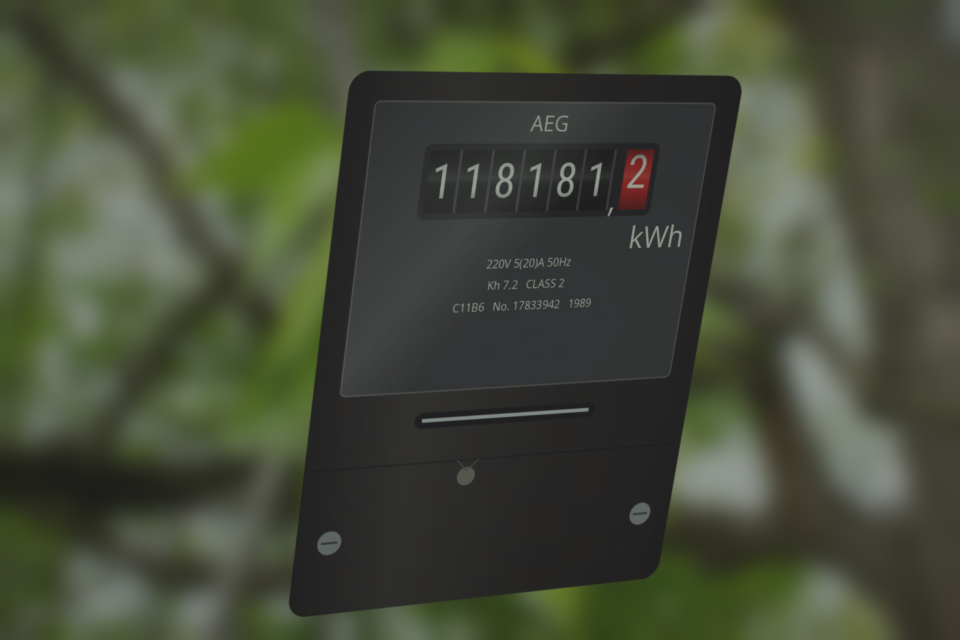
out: 118181.2 kWh
